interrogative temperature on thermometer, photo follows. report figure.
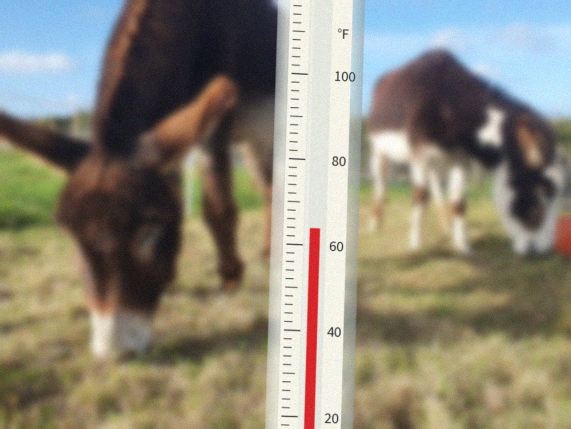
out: 64 °F
